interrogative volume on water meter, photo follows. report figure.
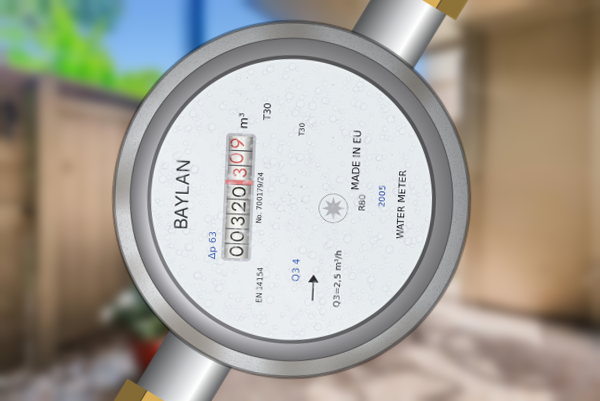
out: 320.309 m³
